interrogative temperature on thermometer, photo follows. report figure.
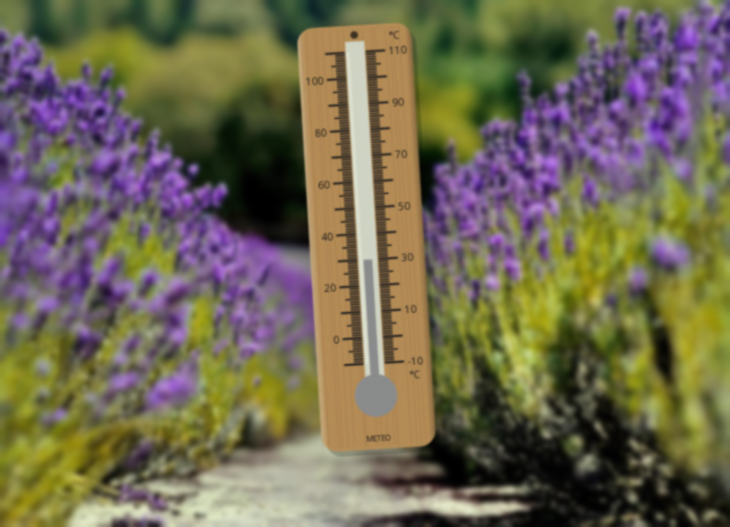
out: 30 °C
